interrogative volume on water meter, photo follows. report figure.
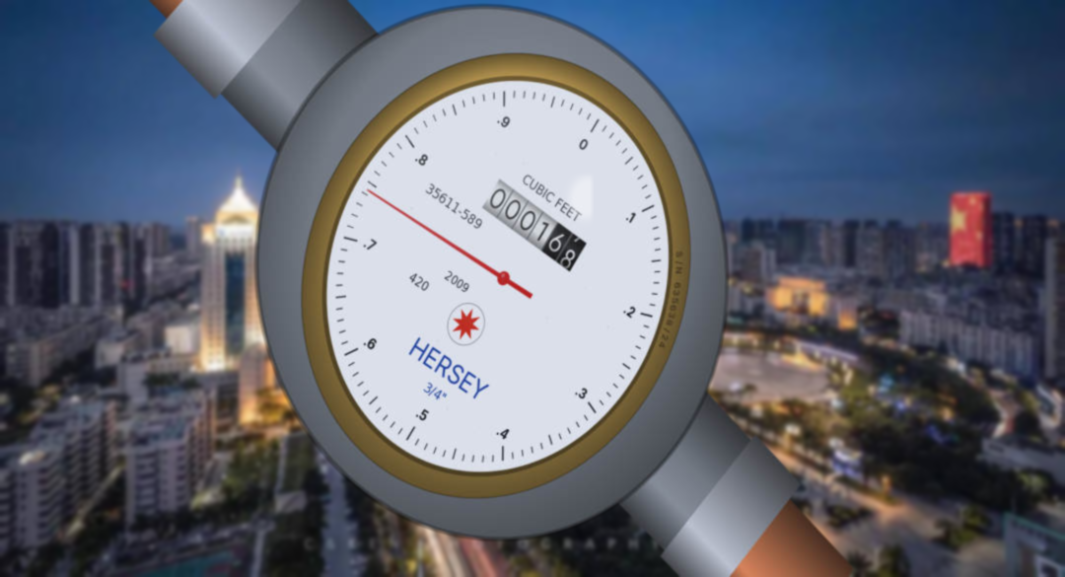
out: 167.74 ft³
